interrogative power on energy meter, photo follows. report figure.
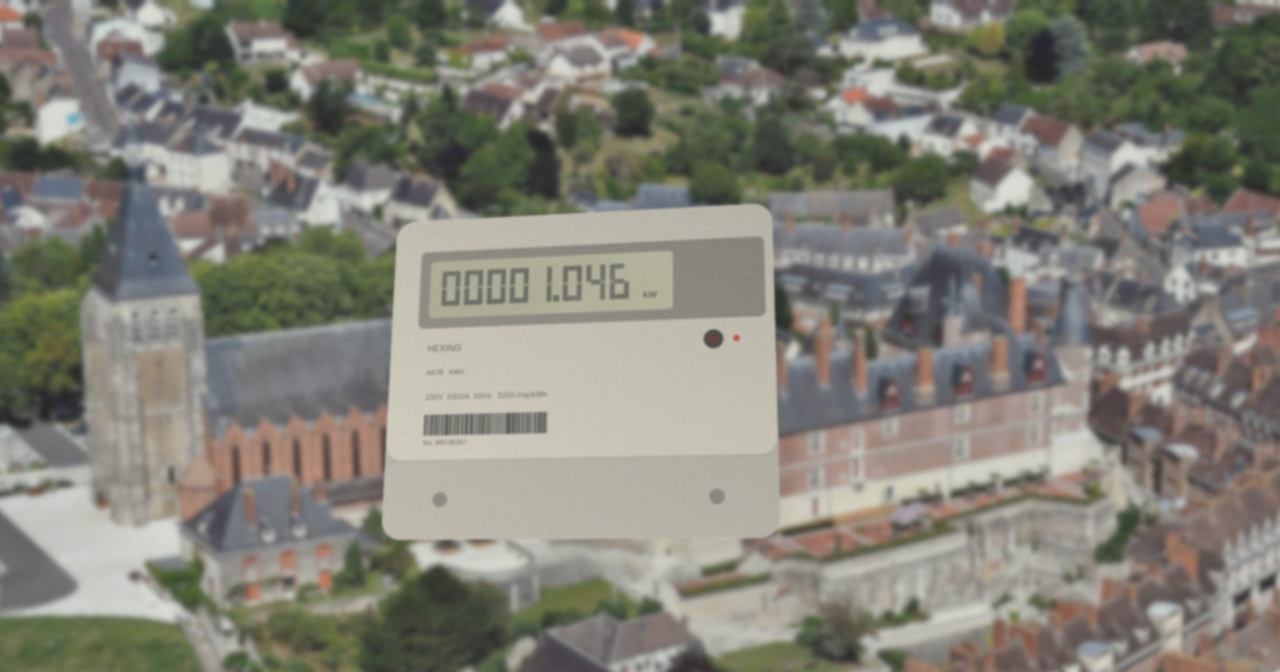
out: 1.046 kW
